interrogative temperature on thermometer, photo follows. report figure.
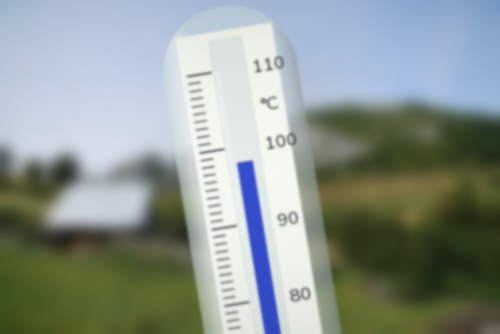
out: 98 °C
